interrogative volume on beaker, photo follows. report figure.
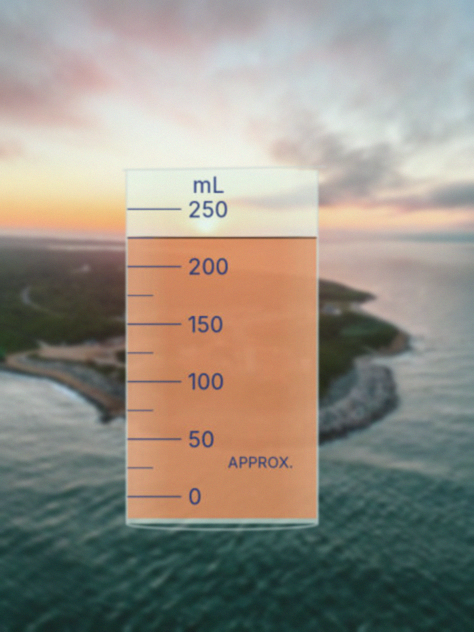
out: 225 mL
